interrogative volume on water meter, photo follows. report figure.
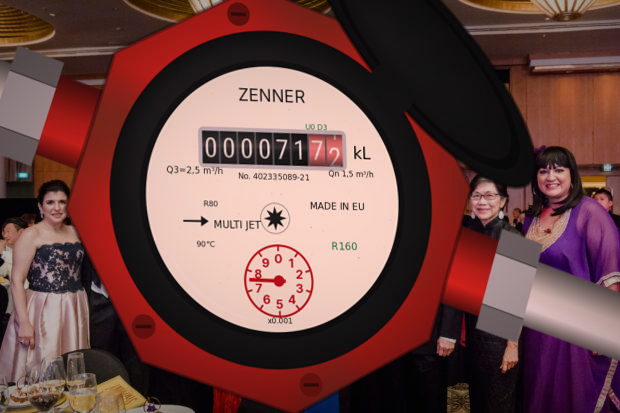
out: 71.717 kL
